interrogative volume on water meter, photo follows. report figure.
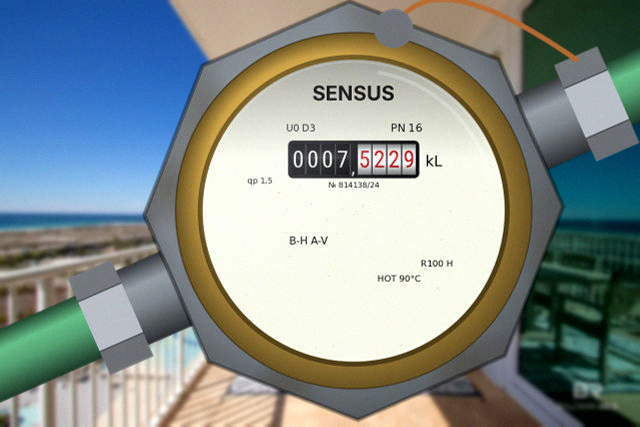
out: 7.5229 kL
